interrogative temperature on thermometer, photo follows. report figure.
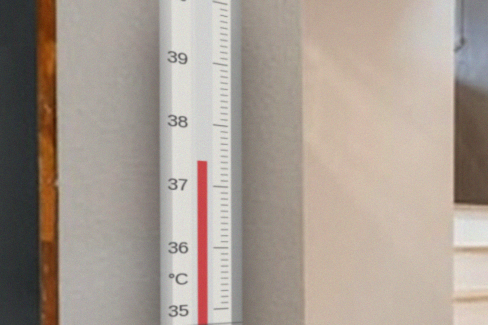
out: 37.4 °C
